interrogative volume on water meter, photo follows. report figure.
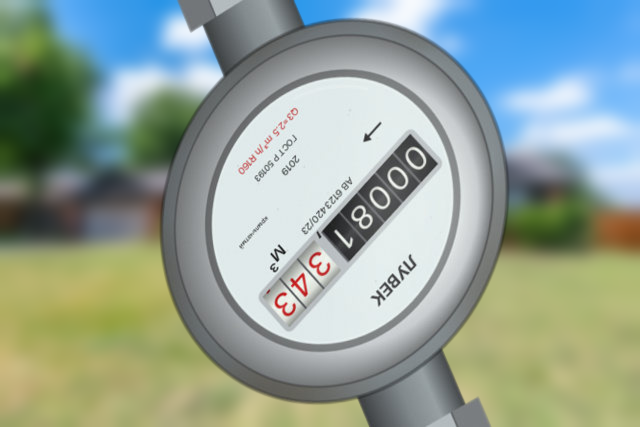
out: 81.343 m³
